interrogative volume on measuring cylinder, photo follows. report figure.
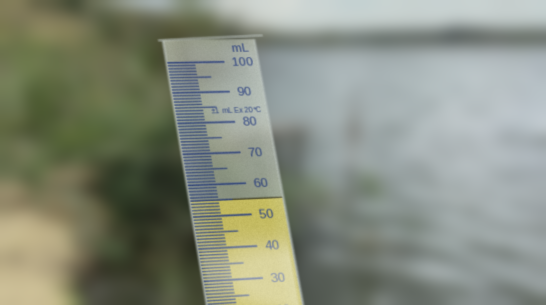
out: 55 mL
